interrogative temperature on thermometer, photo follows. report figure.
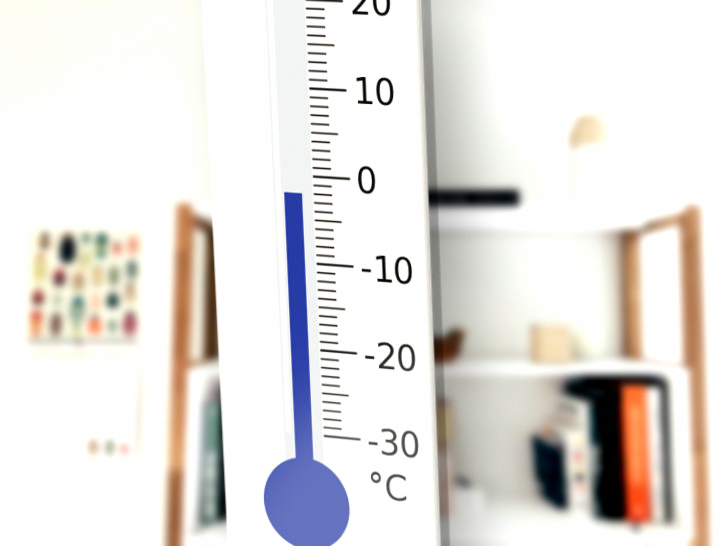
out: -2 °C
